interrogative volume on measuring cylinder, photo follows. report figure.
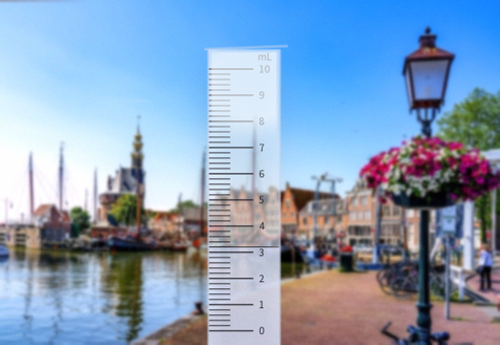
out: 3.2 mL
